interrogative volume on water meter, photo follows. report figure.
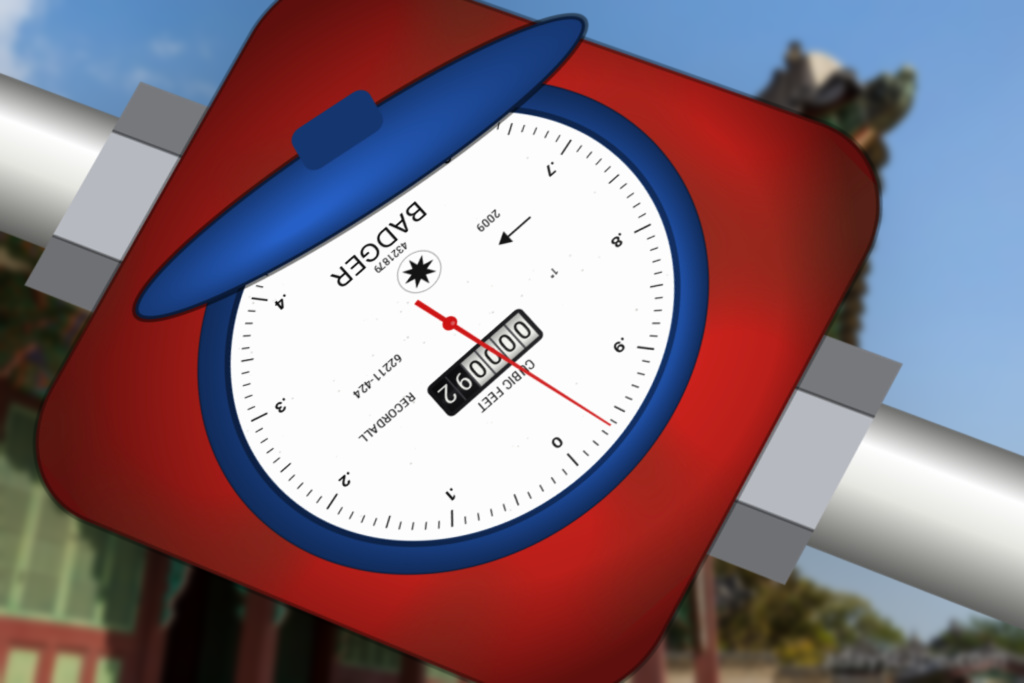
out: 91.96 ft³
